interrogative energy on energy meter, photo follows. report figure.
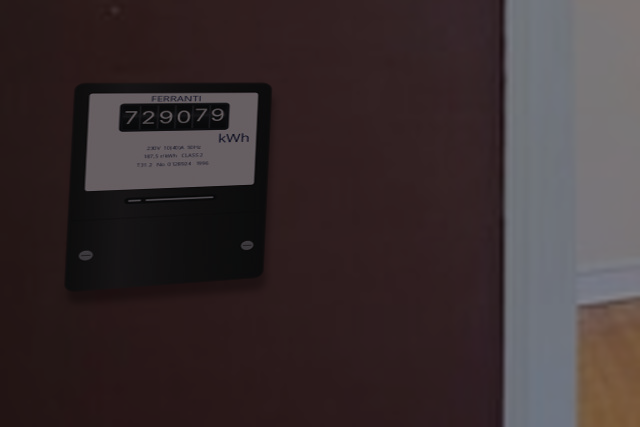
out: 729079 kWh
